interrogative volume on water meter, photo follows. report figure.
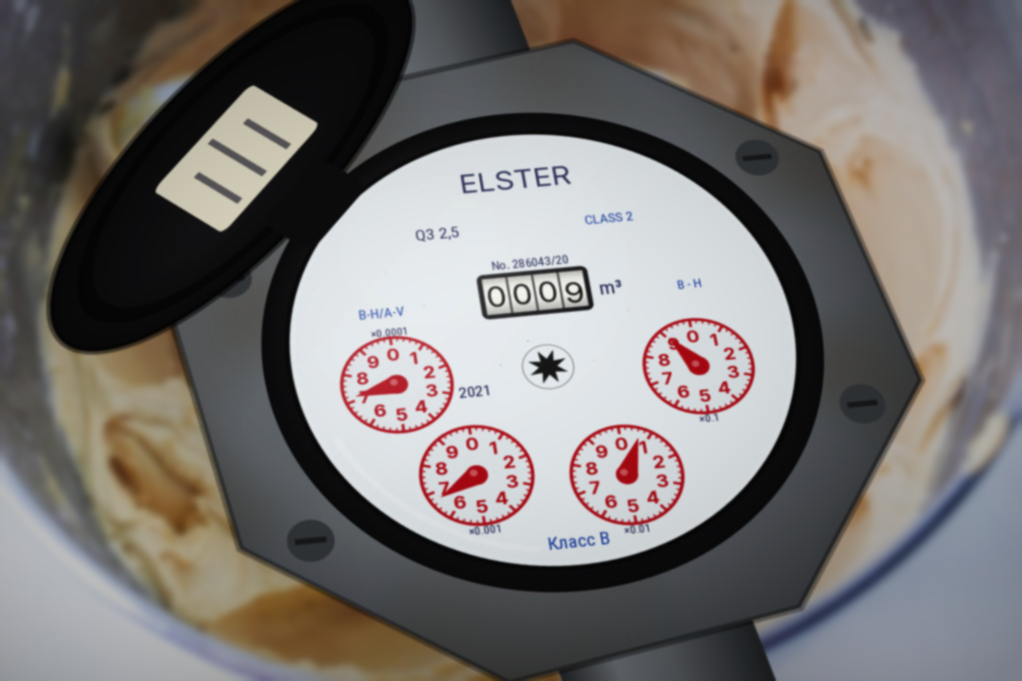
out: 8.9067 m³
